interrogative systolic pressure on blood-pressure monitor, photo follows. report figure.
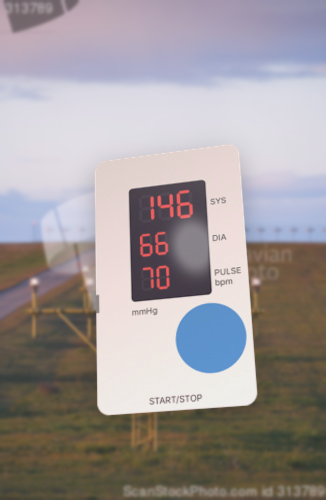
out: 146 mmHg
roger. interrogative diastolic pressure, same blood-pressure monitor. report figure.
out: 66 mmHg
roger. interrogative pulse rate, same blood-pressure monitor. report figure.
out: 70 bpm
